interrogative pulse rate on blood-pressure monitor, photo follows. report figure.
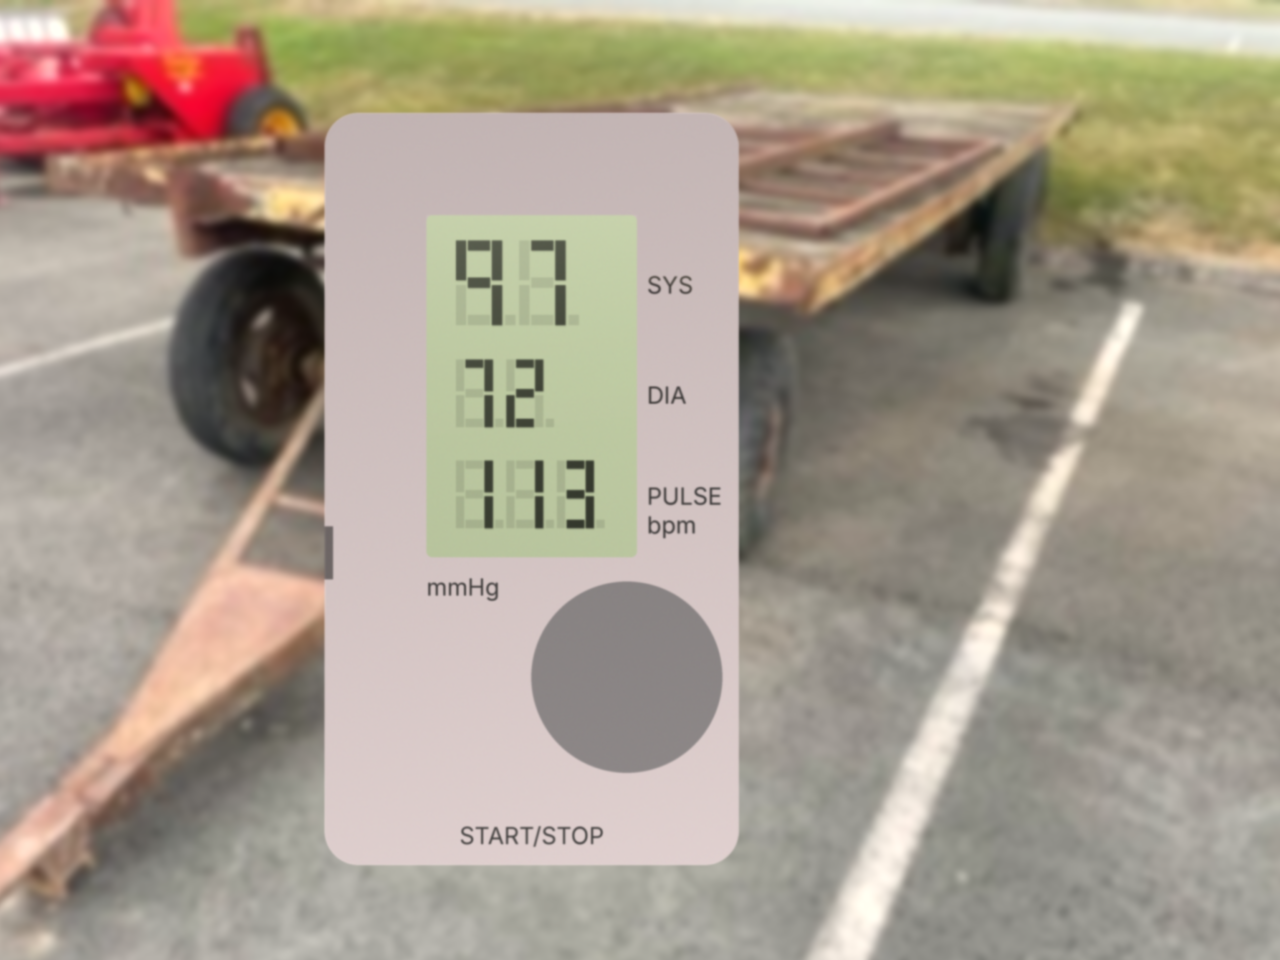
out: 113 bpm
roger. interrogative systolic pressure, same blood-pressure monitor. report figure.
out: 97 mmHg
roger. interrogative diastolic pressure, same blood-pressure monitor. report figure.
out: 72 mmHg
